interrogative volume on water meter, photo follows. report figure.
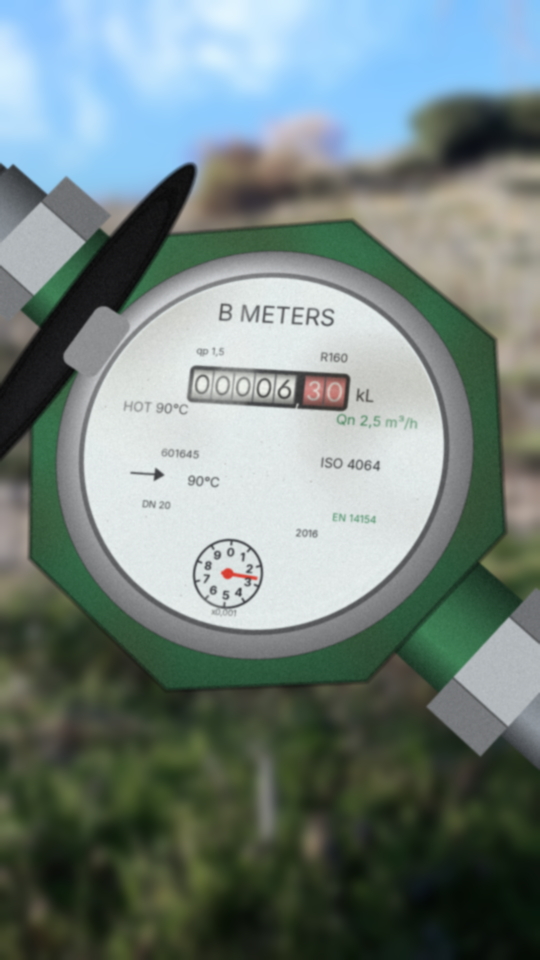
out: 6.302 kL
